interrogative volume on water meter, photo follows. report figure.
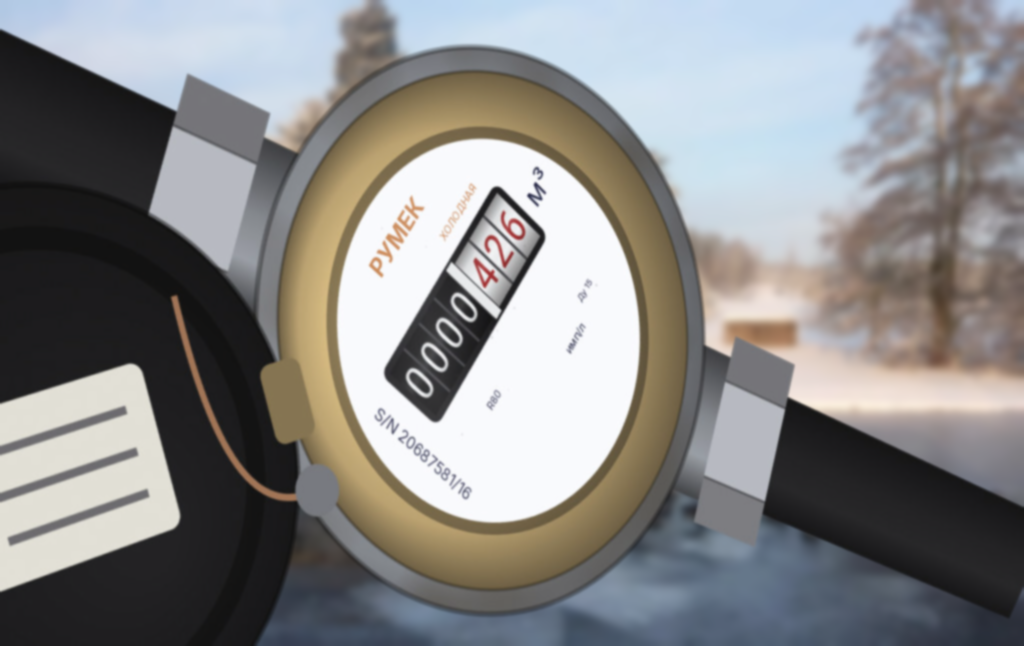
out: 0.426 m³
